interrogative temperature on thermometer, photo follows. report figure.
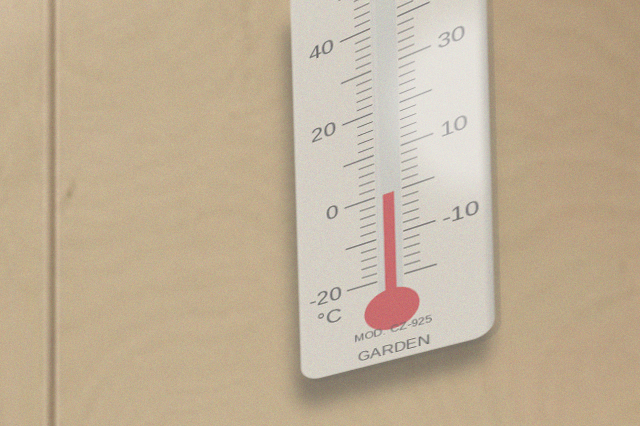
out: 0 °C
